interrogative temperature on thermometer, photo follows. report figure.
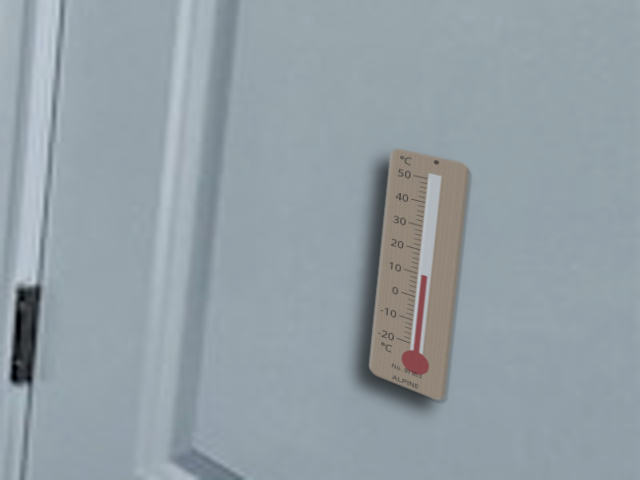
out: 10 °C
